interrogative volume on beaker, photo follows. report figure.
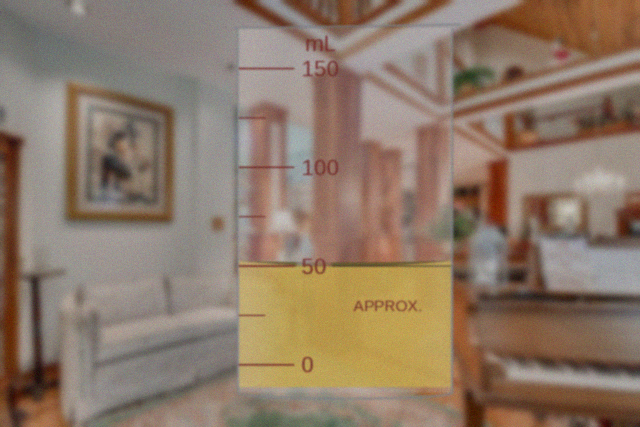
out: 50 mL
